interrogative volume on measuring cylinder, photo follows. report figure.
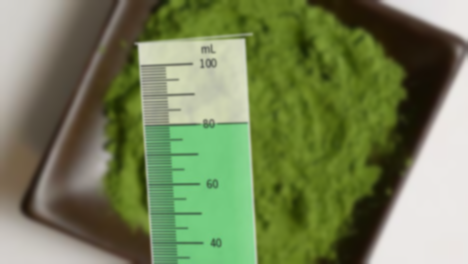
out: 80 mL
